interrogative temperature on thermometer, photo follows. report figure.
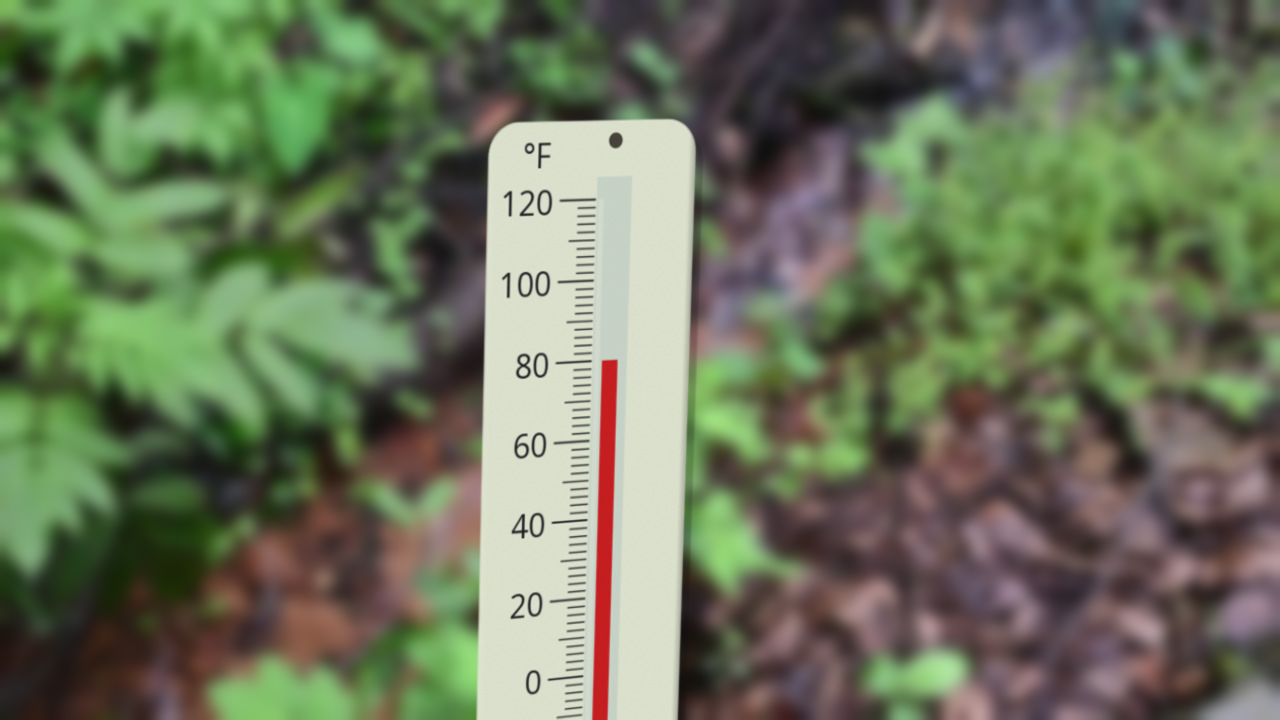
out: 80 °F
